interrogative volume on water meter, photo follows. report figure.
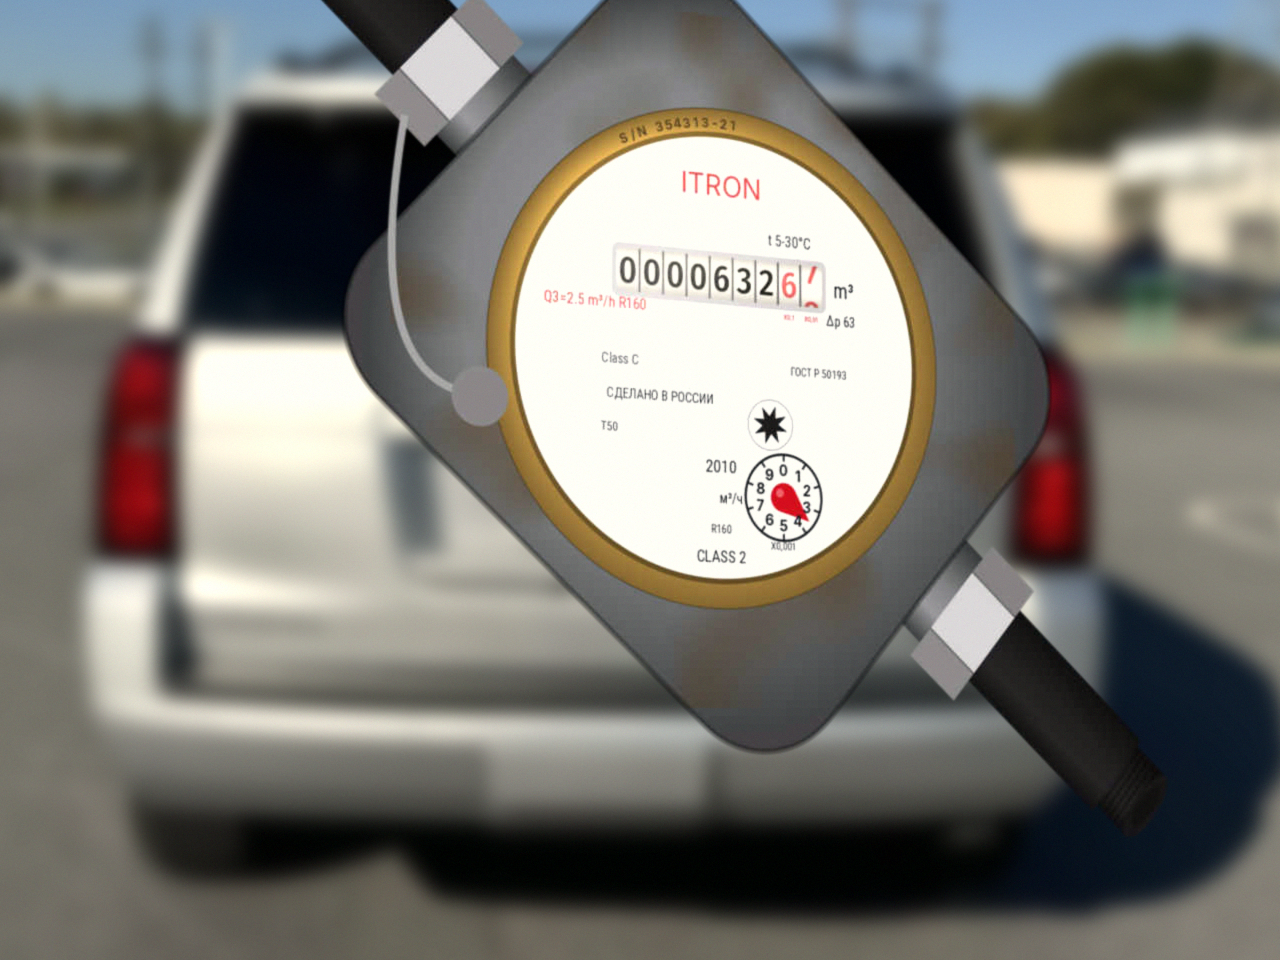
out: 632.673 m³
